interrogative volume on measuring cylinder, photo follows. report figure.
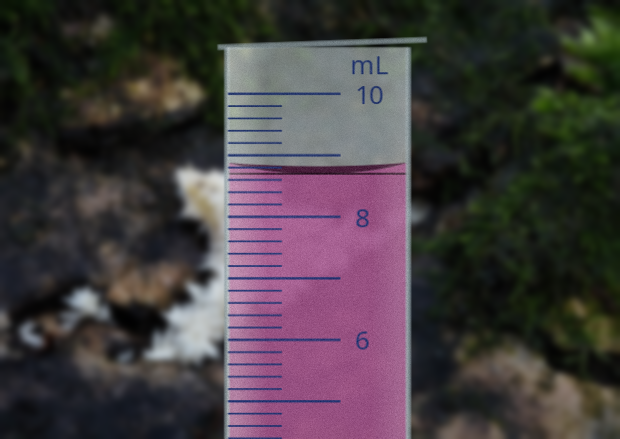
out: 8.7 mL
